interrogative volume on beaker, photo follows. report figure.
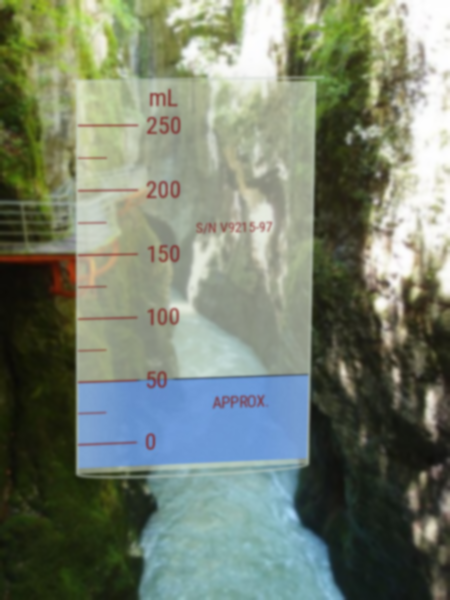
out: 50 mL
